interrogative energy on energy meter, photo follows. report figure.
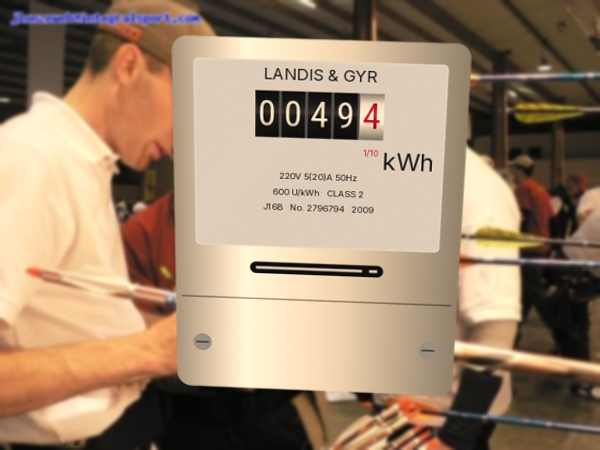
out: 49.4 kWh
